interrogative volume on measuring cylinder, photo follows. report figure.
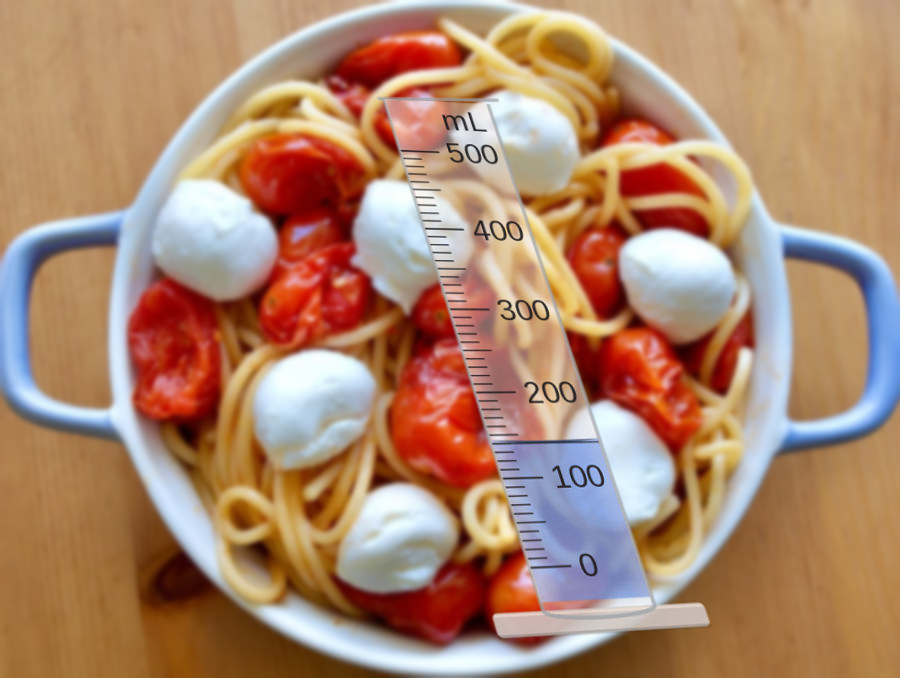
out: 140 mL
